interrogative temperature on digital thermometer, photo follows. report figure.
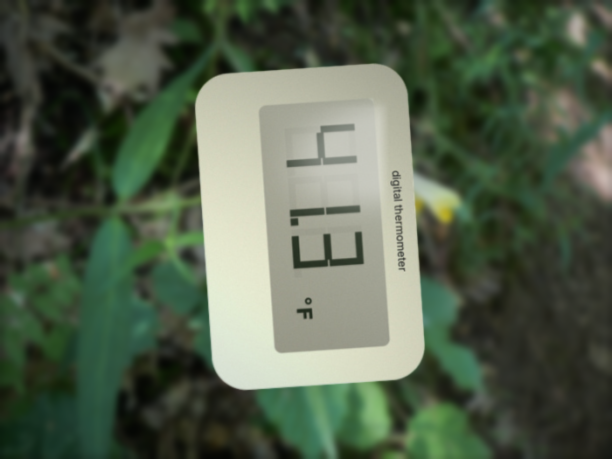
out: 41.3 °F
